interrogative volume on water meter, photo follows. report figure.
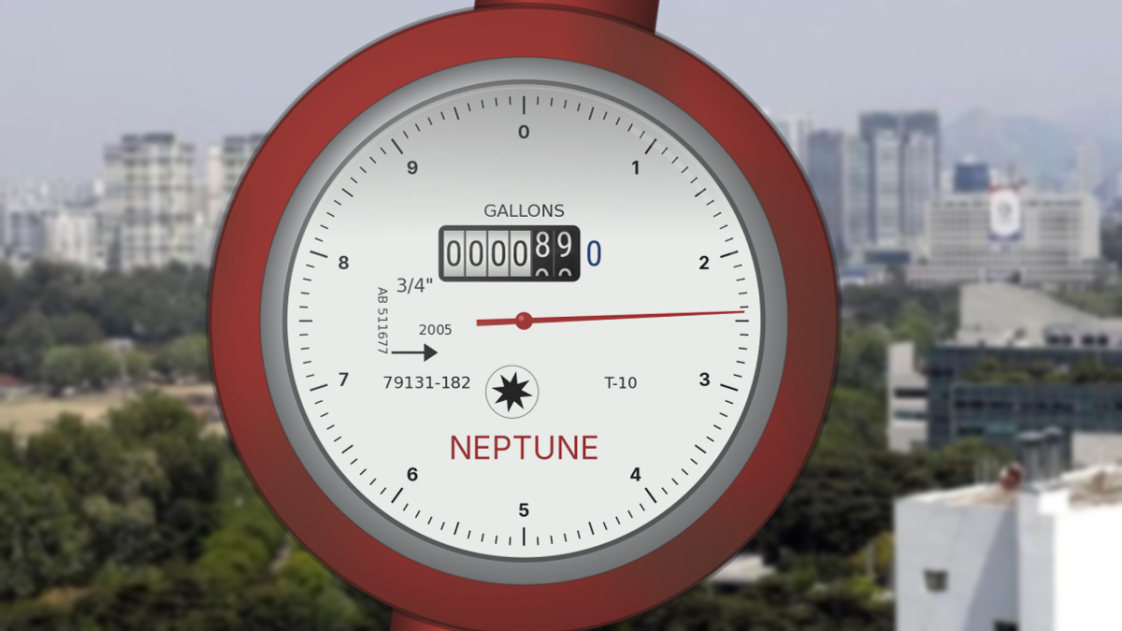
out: 892.4 gal
